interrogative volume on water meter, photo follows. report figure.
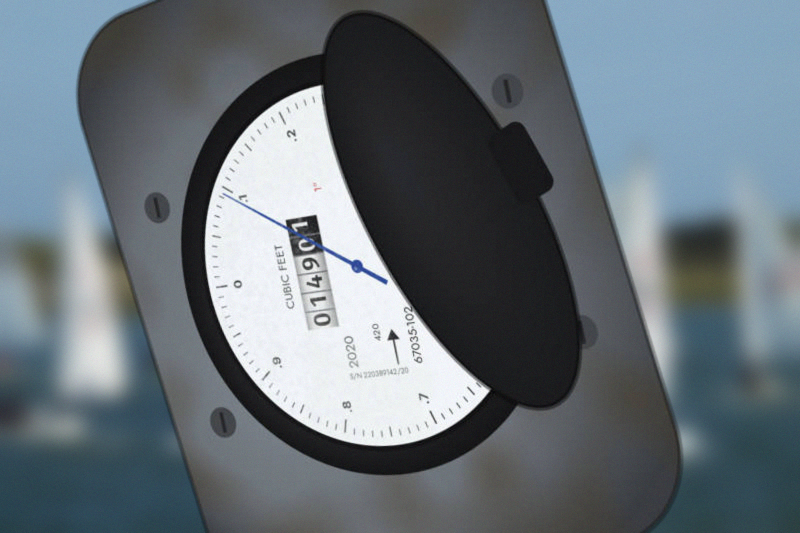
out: 14901.09 ft³
